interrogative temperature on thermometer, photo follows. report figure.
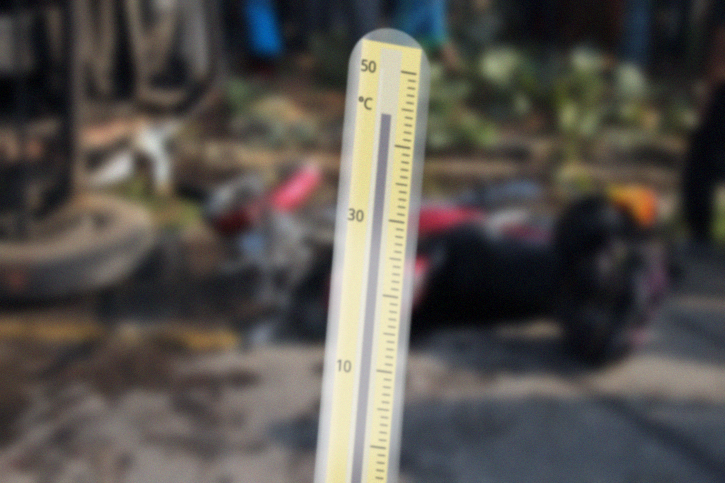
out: 44 °C
